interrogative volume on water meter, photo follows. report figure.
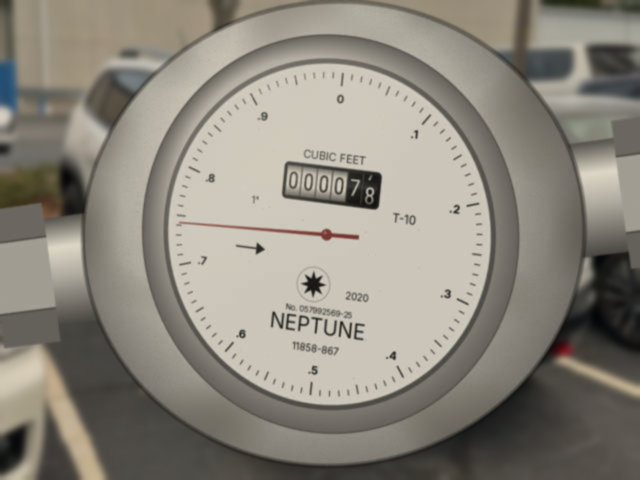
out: 77.74 ft³
